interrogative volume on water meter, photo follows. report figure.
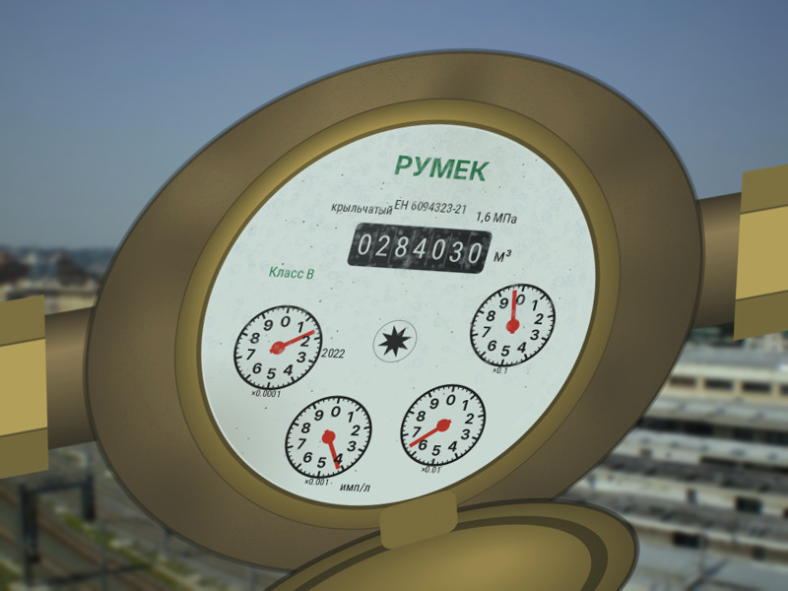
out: 284029.9641 m³
